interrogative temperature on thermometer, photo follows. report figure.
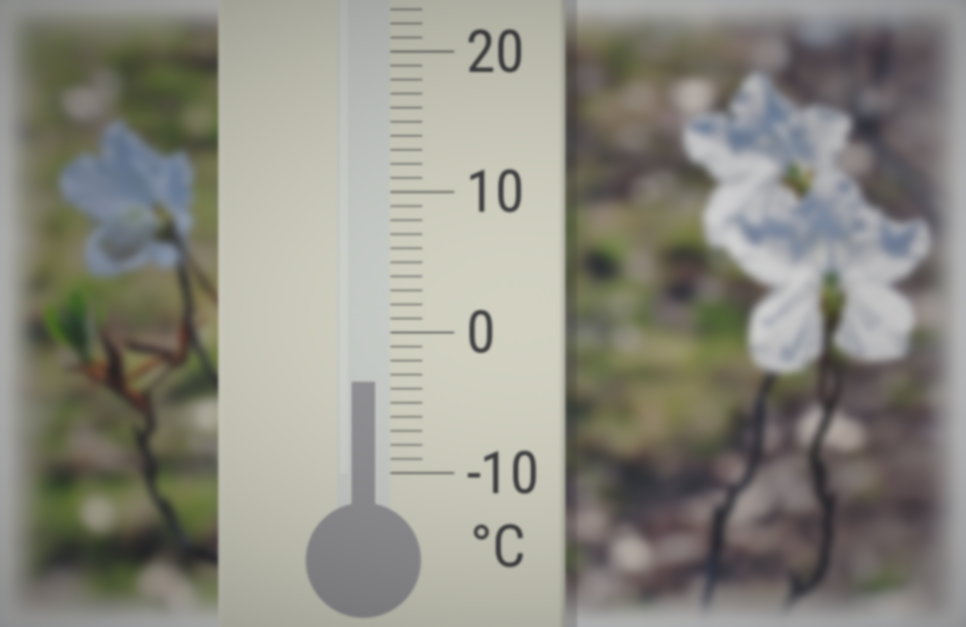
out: -3.5 °C
